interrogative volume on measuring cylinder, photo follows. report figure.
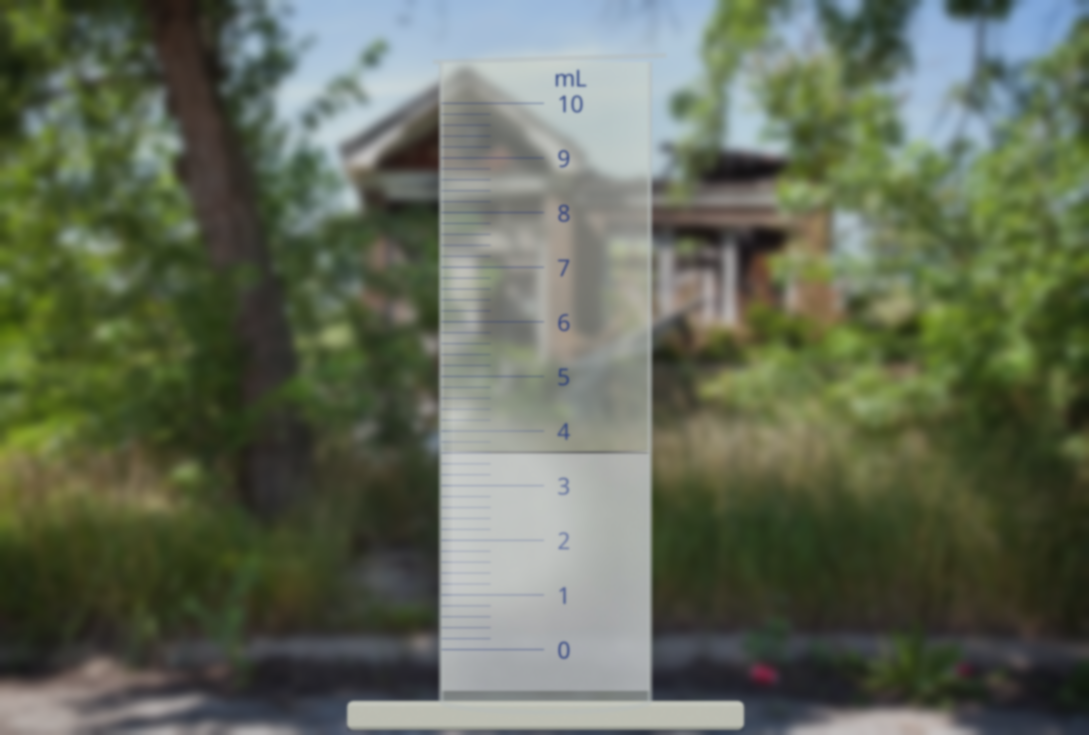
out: 3.6 mL
